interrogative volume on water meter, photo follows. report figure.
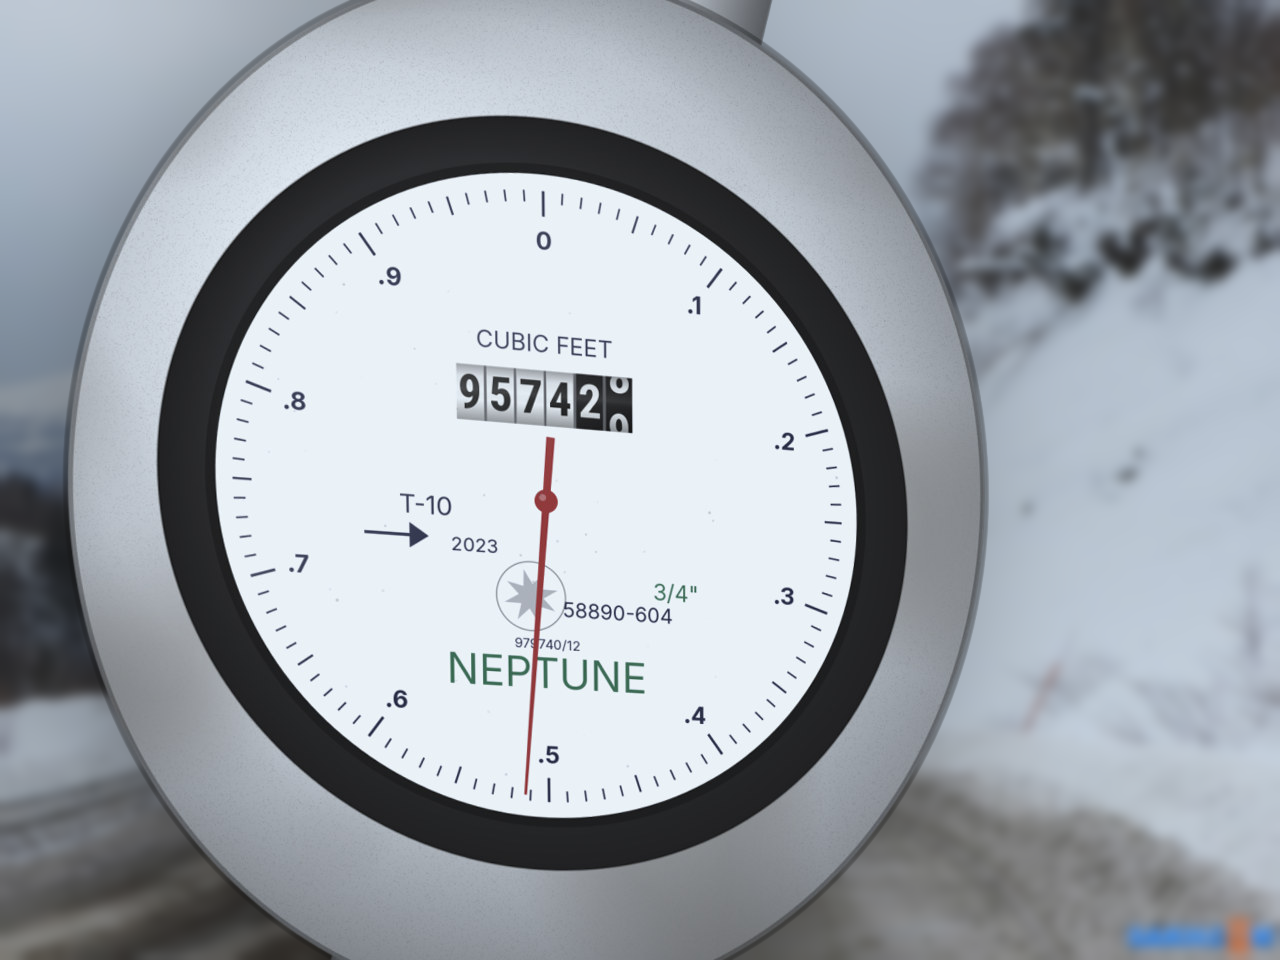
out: 957428.51 ft³
